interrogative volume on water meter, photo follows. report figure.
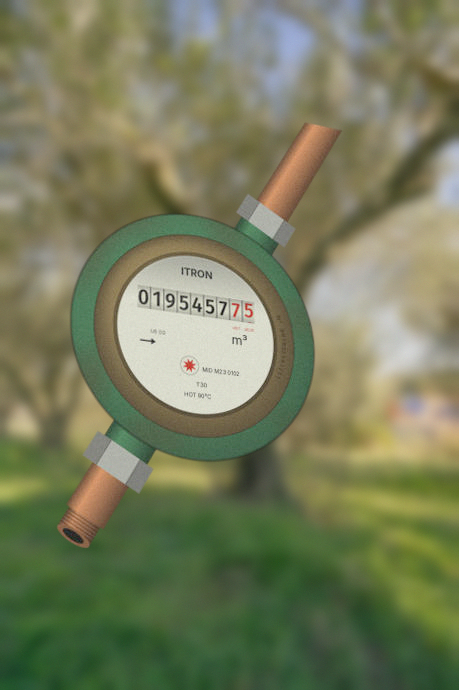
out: 195457.75 m³
